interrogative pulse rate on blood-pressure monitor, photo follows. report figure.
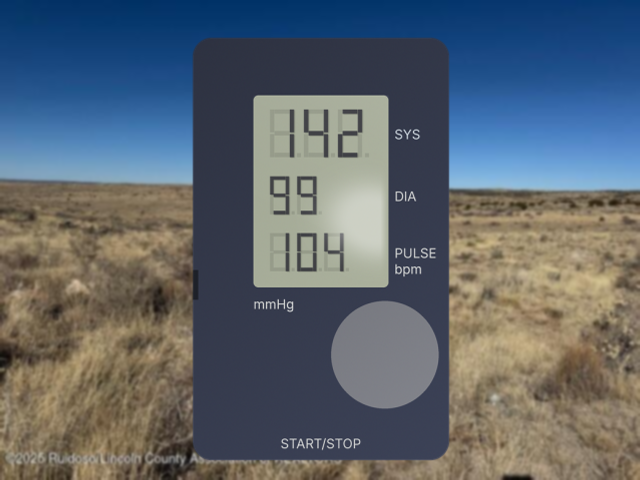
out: 104 bpm
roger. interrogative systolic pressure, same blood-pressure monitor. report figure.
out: 142 mmHg
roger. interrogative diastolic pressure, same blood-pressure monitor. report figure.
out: 99 mmHg
